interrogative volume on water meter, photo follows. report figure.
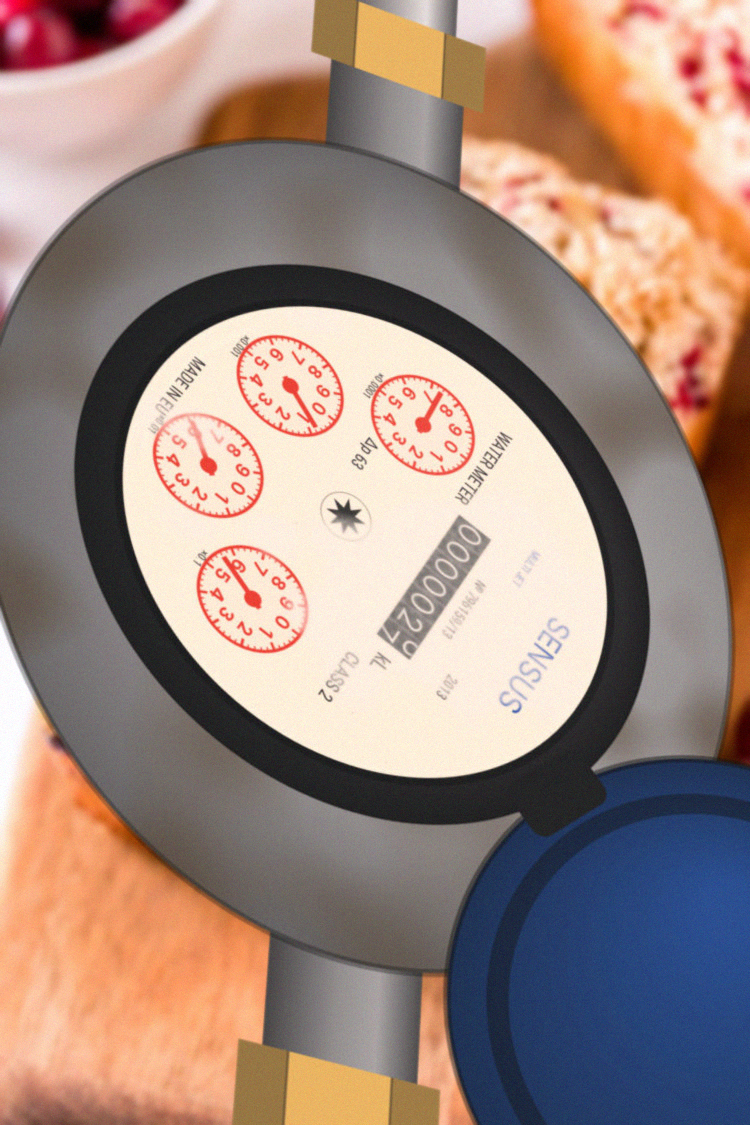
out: 26.5607 kL
